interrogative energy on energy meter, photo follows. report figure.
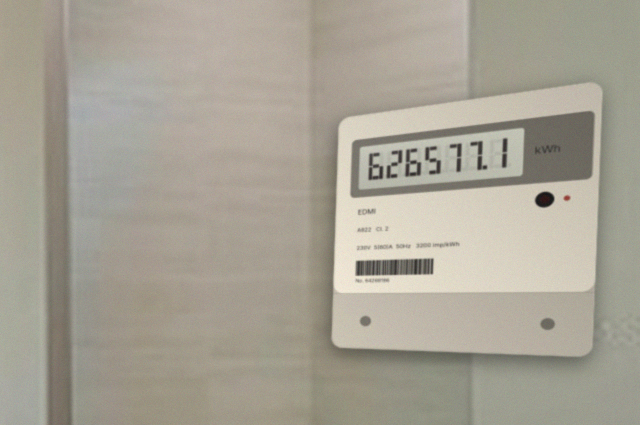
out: 626577.1 kWh
